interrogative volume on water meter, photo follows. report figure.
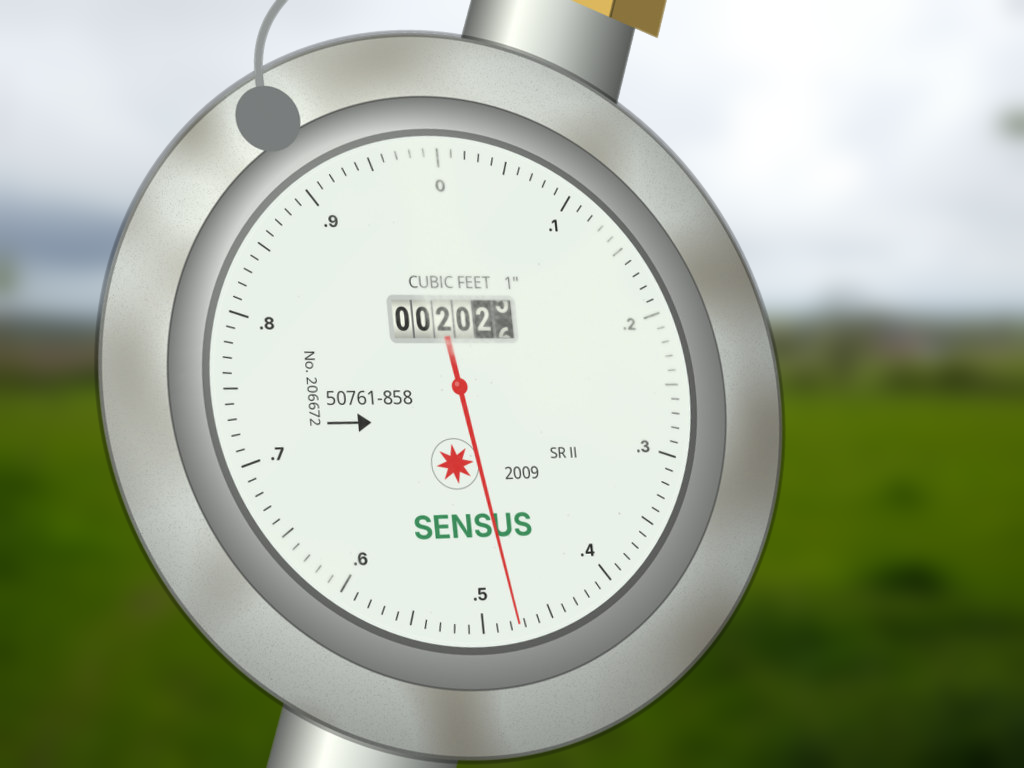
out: 2025.47 ft³
